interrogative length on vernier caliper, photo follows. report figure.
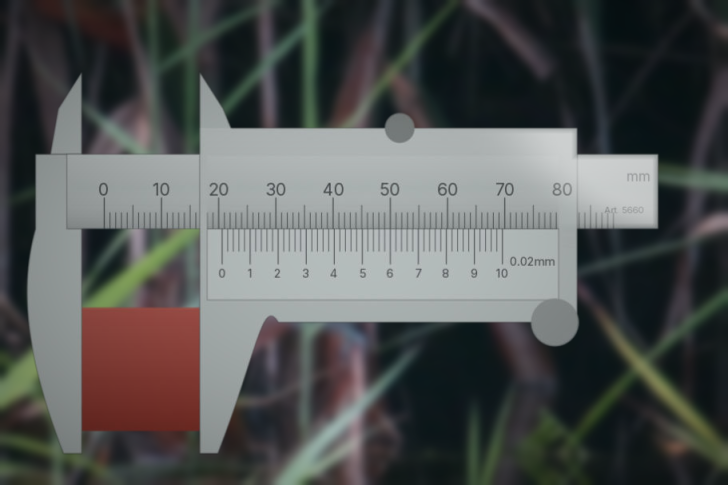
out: 20.6 mm
